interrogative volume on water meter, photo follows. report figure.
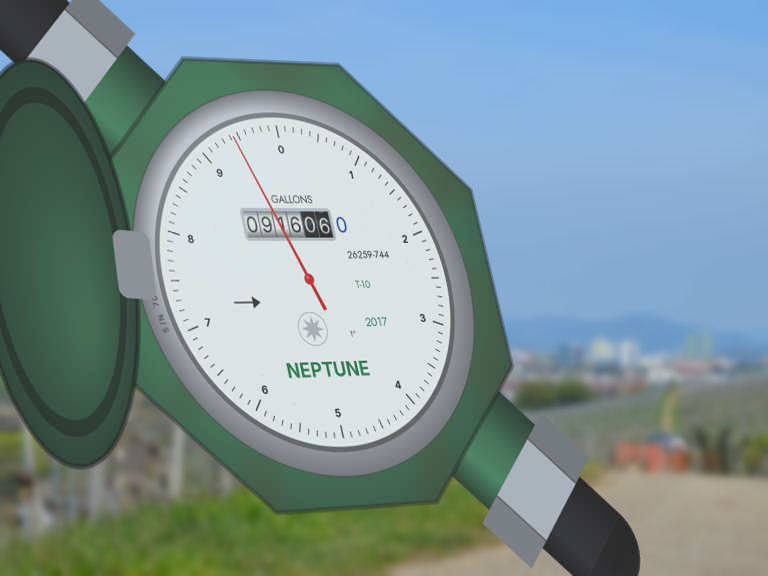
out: 916059.4 gal
